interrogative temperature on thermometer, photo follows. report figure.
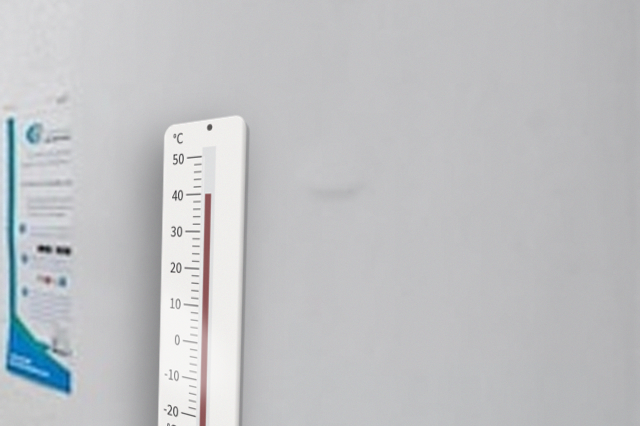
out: 40 °C
